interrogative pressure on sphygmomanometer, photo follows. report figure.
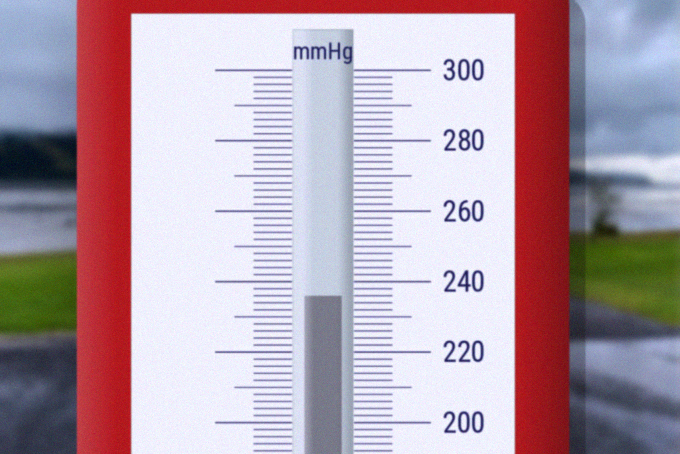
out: 236 mmHg
